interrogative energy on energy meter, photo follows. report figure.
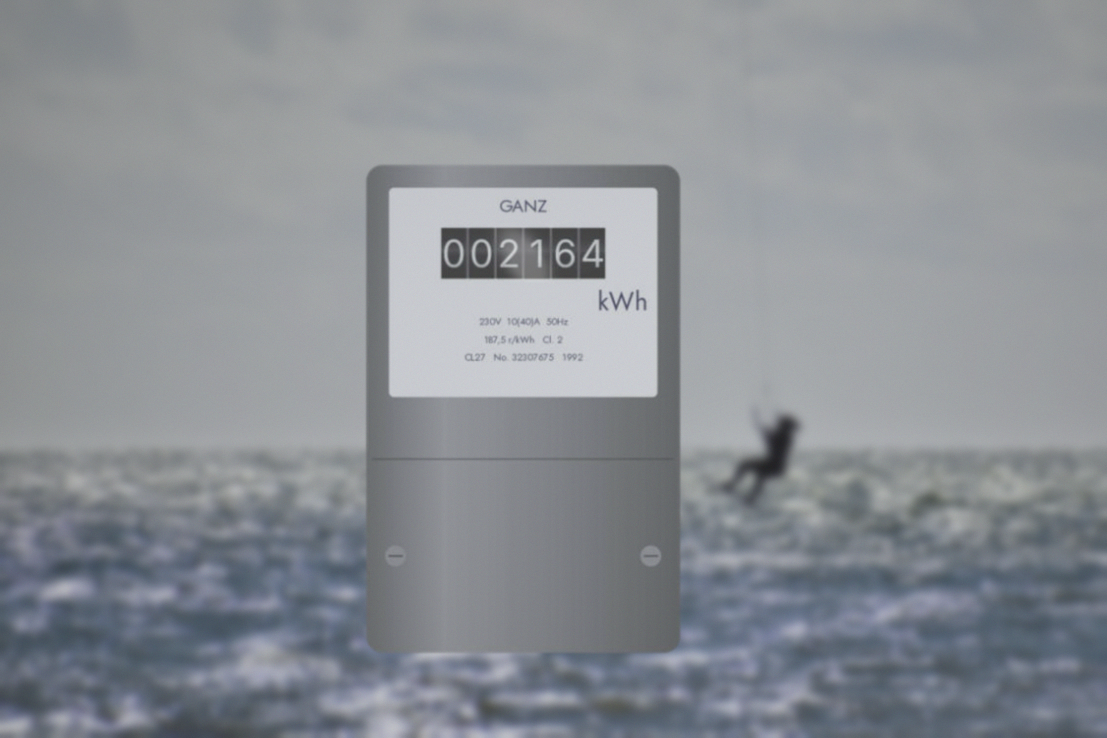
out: 2164 kWh
